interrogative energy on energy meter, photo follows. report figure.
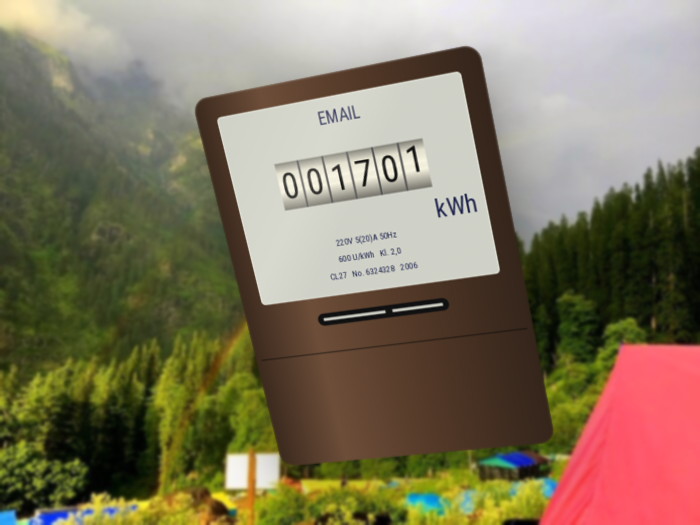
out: 1701 kWh
